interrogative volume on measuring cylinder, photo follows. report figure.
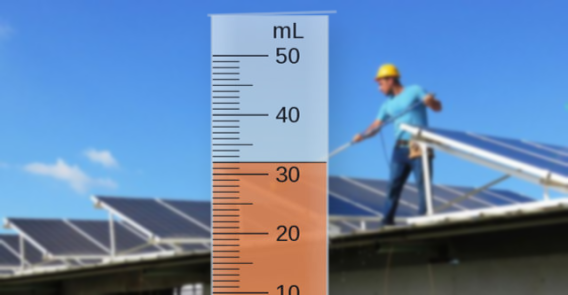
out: 32 mL
